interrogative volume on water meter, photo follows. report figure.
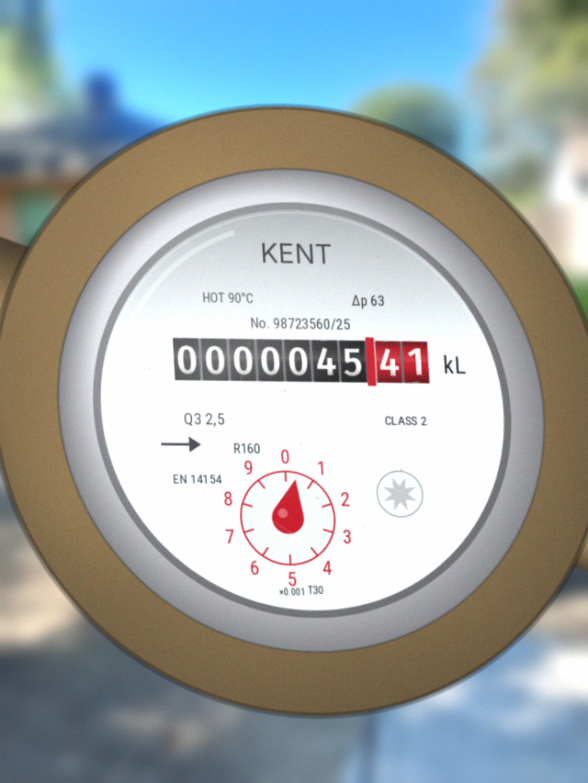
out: 45.410 kL
